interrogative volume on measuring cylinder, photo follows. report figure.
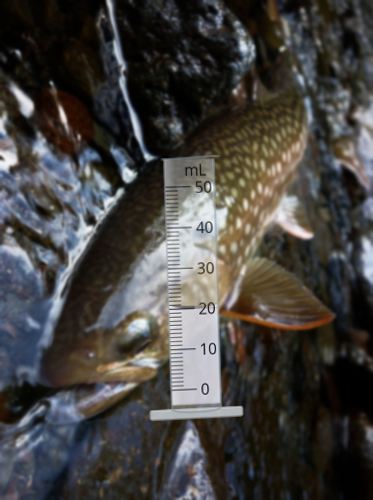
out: 20 mL
